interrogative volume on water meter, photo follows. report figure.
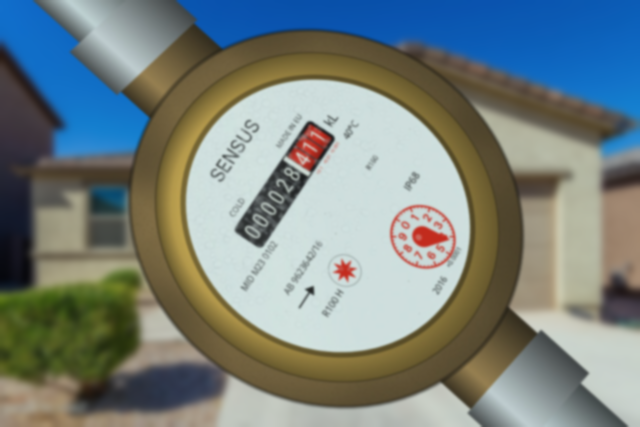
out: 28.4114 kL
